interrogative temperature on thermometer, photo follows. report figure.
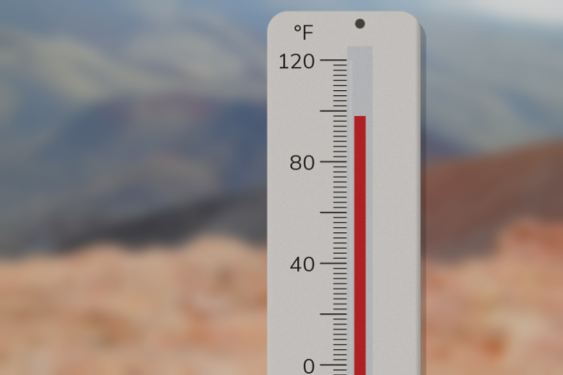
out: 98 °F
